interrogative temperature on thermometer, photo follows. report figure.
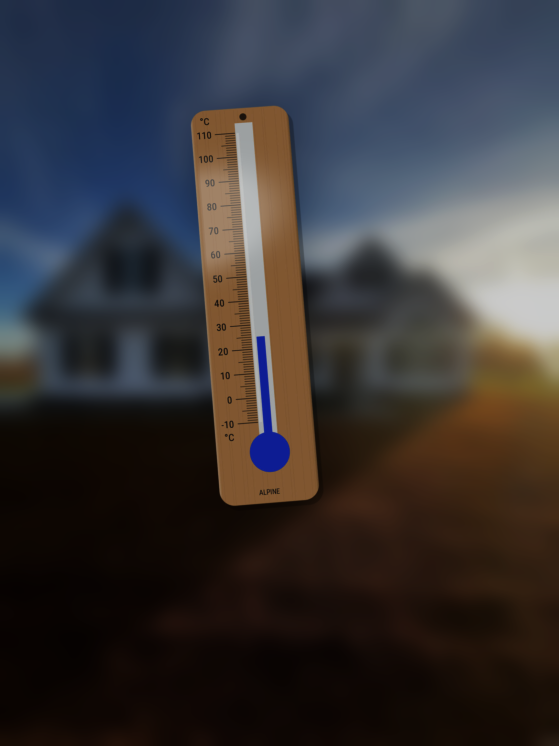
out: 25 °C
